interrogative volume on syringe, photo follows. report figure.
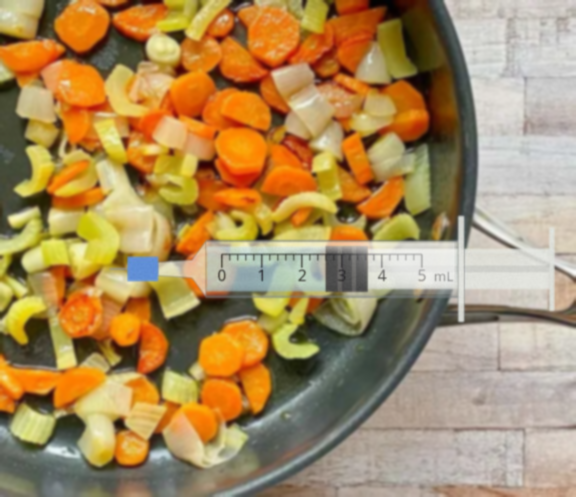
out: 2.6 mL
